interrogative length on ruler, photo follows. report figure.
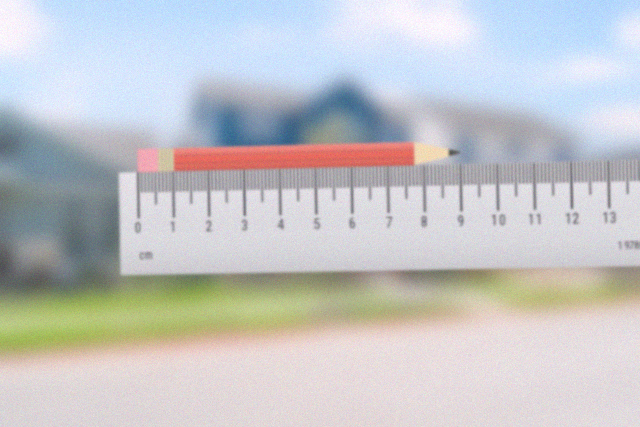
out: 9 cm
